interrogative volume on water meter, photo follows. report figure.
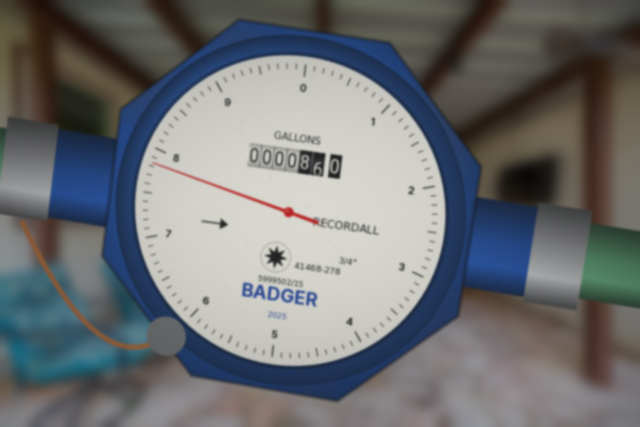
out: 857.8 gal
